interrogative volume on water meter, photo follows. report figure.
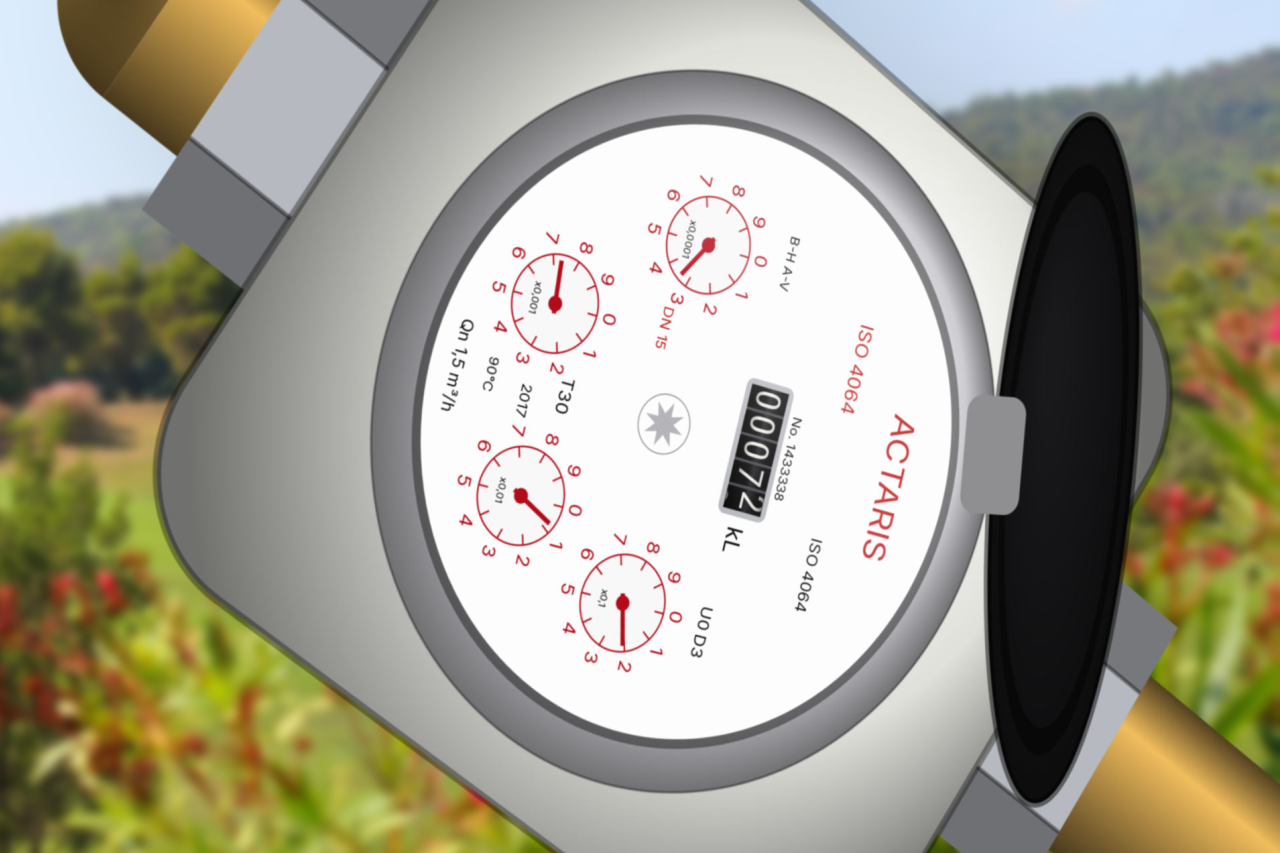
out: 72.2073 kL
